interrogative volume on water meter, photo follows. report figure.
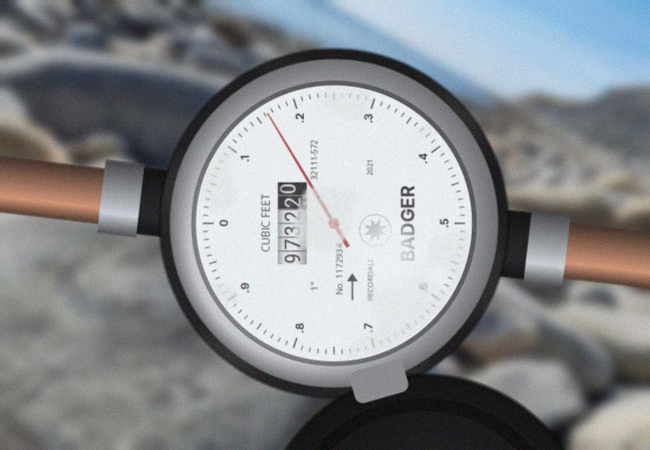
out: 973220.16 ft³
